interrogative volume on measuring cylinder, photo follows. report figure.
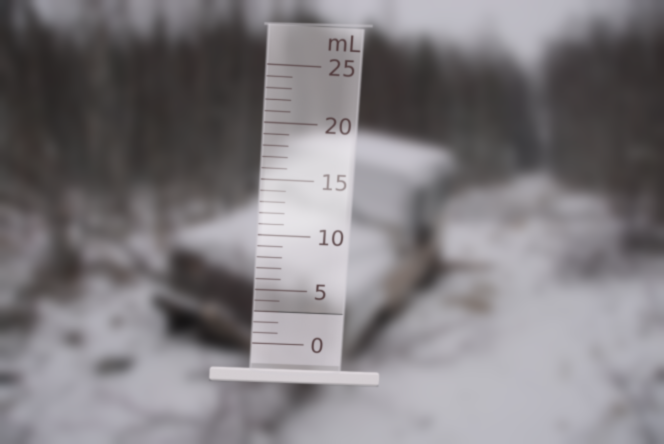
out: 3 mL
